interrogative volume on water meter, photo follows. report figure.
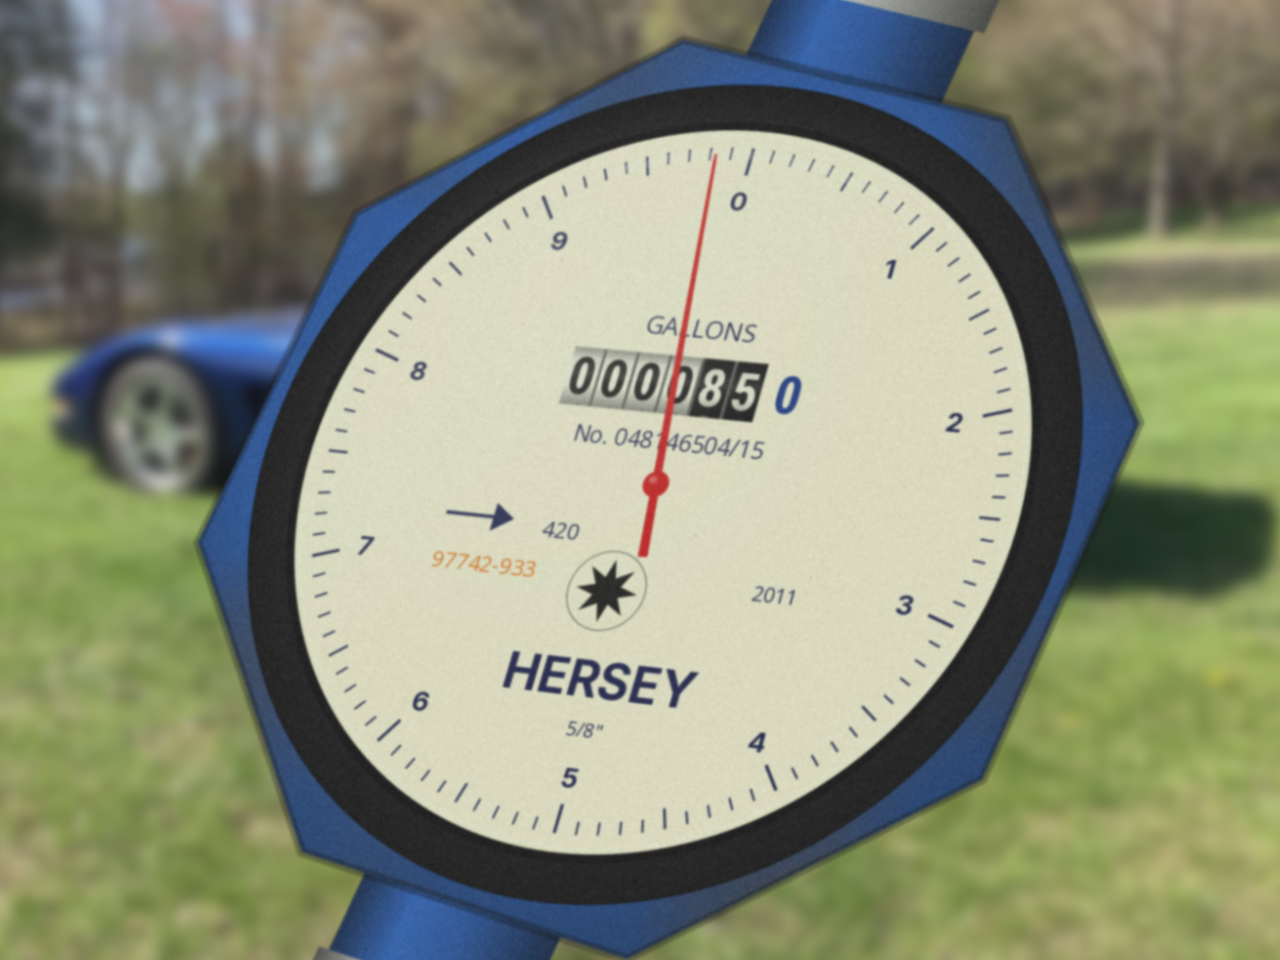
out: 849.8 gal
